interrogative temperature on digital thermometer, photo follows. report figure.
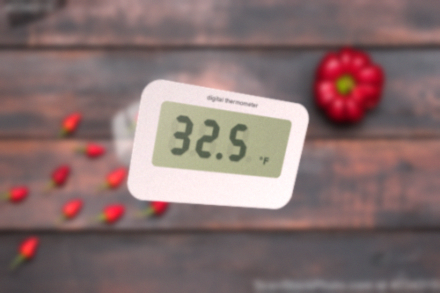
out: 32.5 °F
